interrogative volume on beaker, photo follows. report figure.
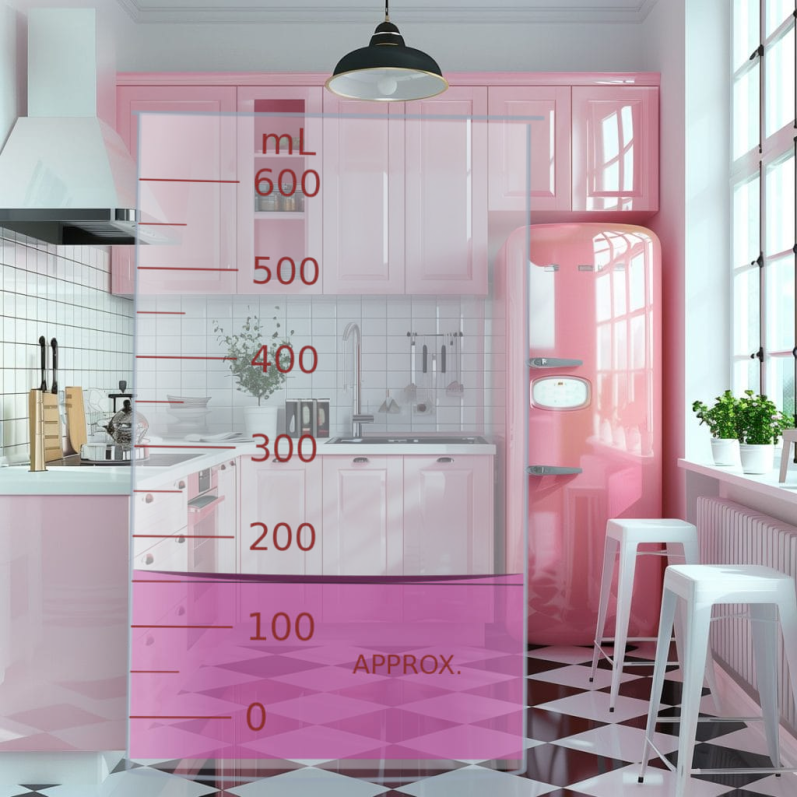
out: 150 mL
